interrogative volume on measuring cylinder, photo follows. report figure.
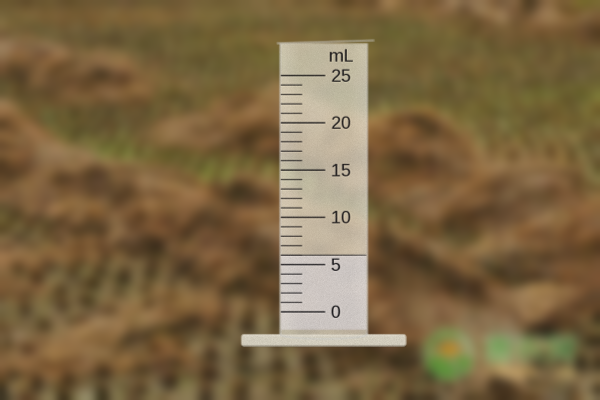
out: 6 mL
